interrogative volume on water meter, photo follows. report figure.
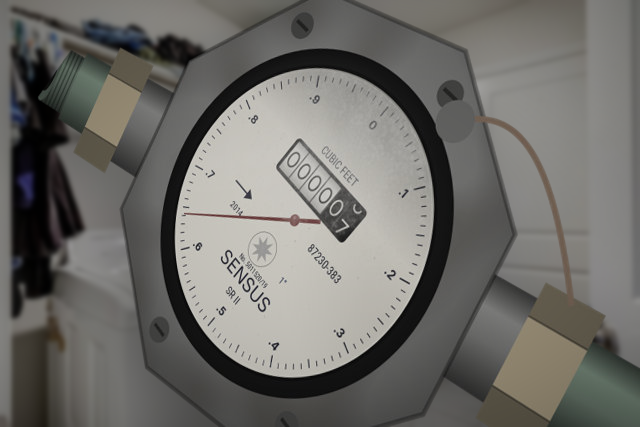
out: 6.64 ft³
